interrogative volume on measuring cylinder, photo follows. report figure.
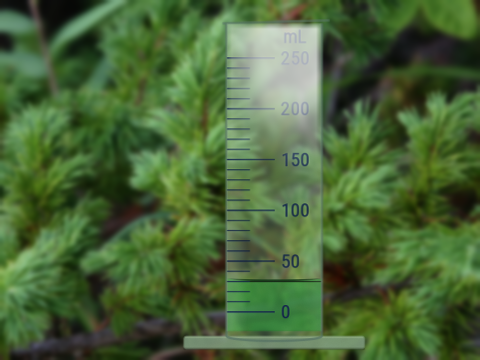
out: 30 mL
